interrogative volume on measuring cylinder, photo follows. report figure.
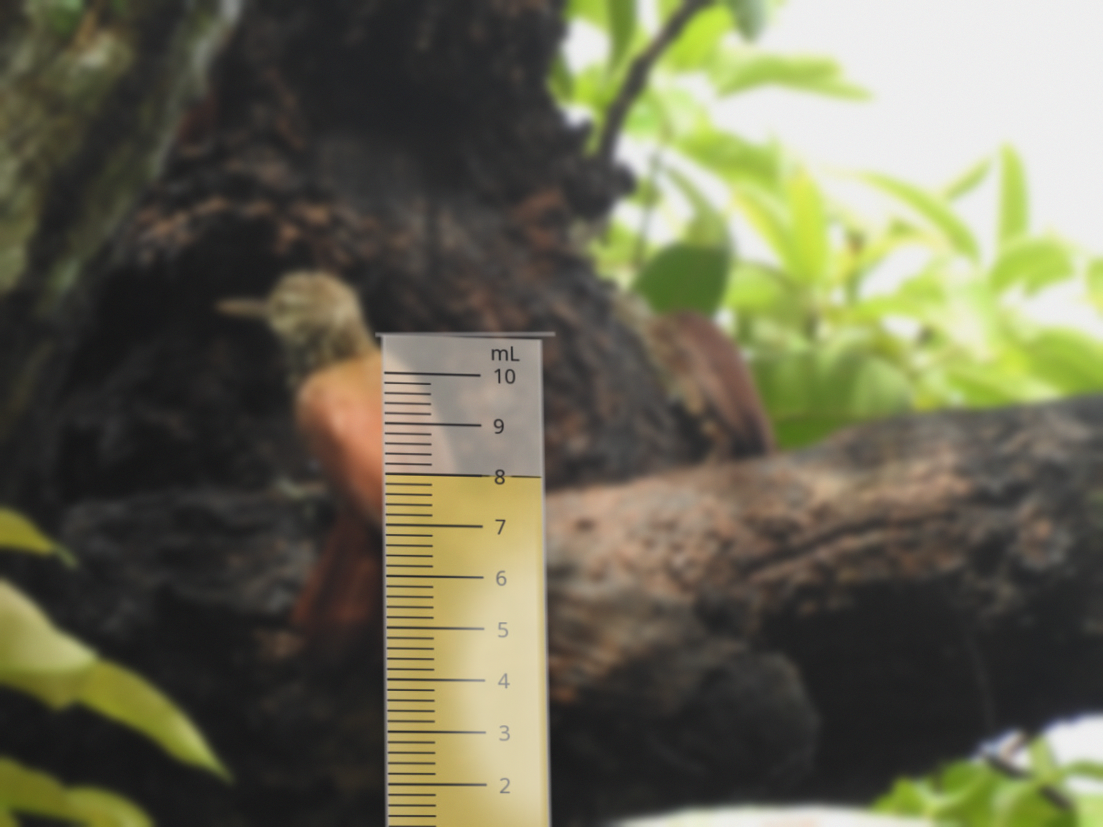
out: 8 mL
